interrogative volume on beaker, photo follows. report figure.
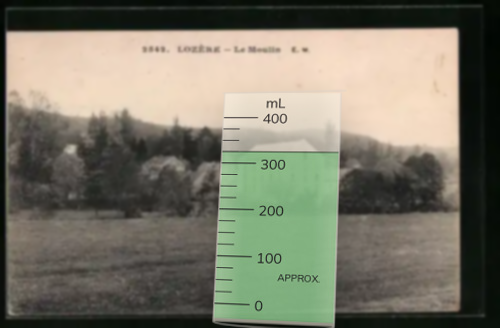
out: 325 mL
